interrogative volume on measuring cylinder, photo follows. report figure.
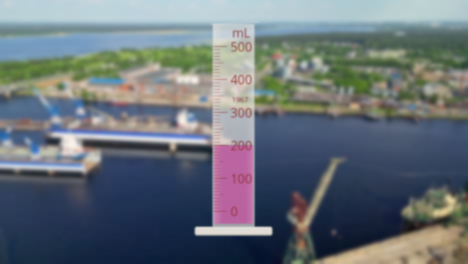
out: 200 mL
